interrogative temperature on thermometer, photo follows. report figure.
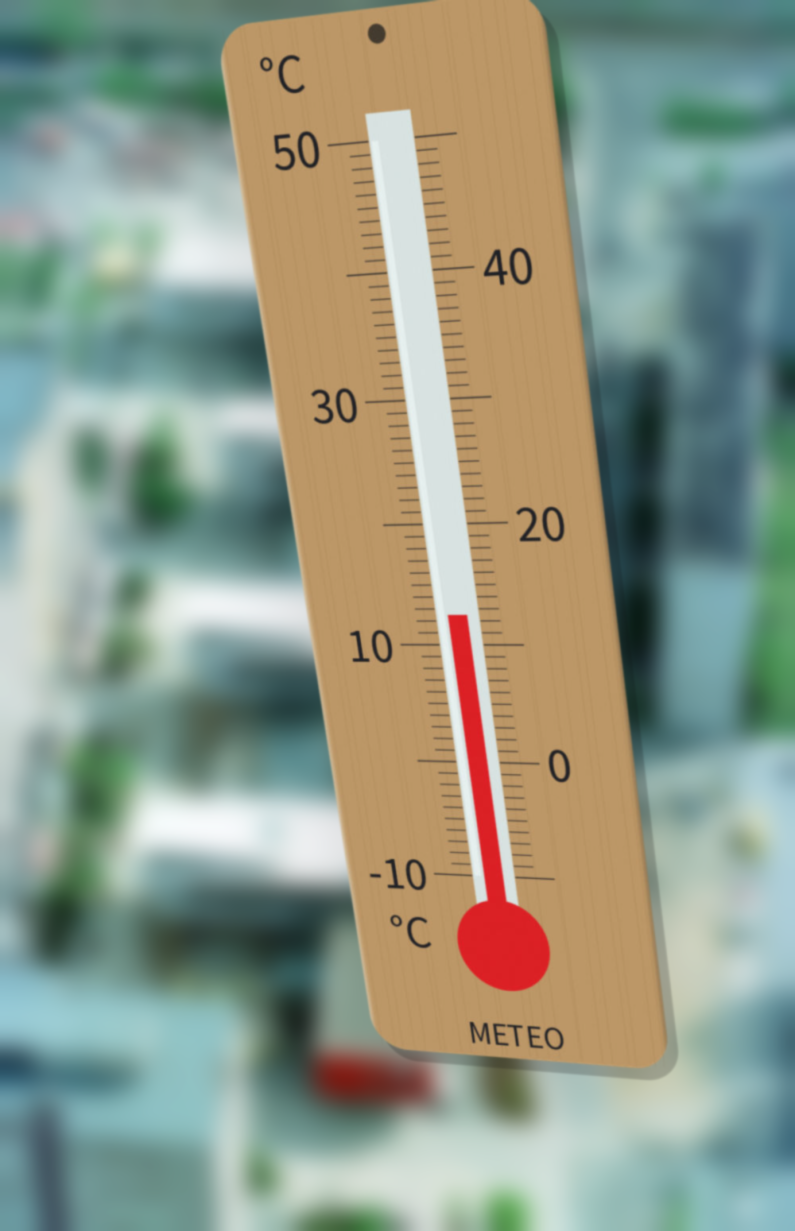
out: 12.5 °C
